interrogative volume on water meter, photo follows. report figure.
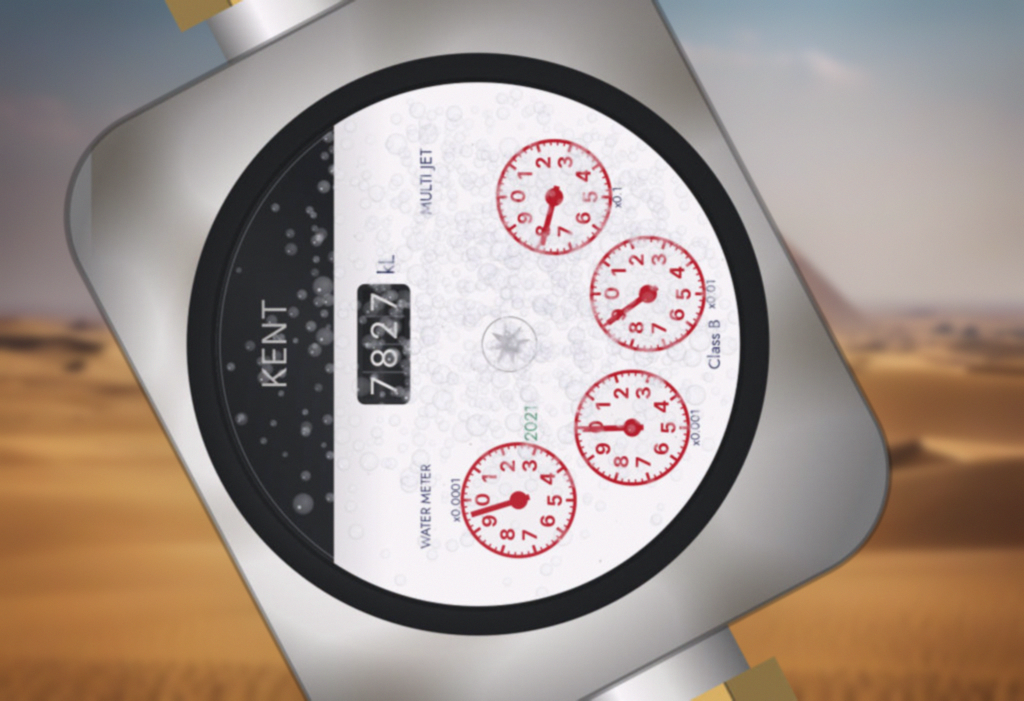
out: 7827.7899 kL
